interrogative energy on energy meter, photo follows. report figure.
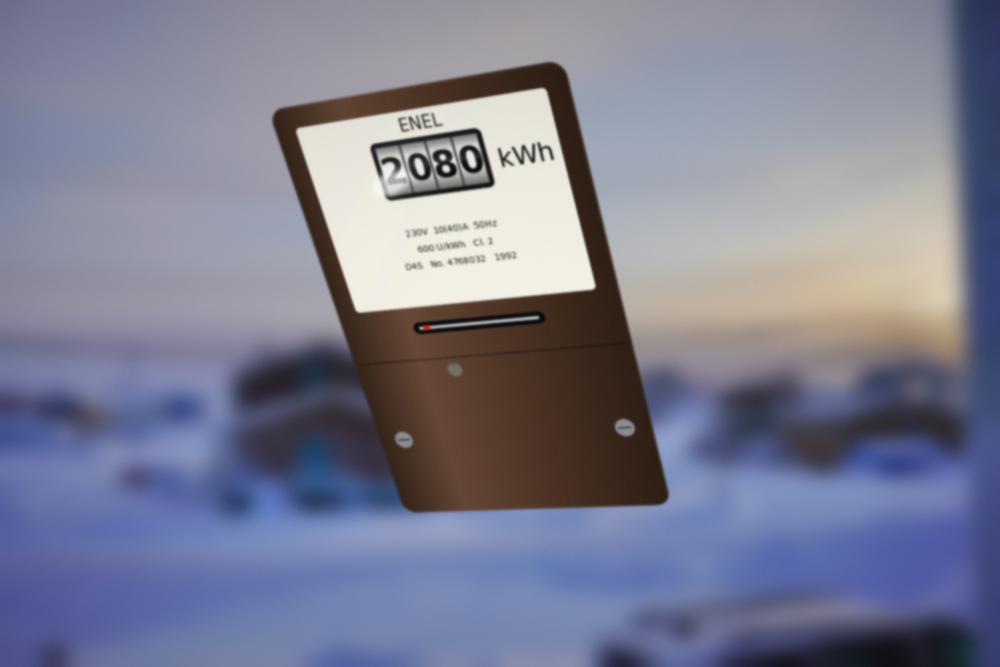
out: 2080 kWh
